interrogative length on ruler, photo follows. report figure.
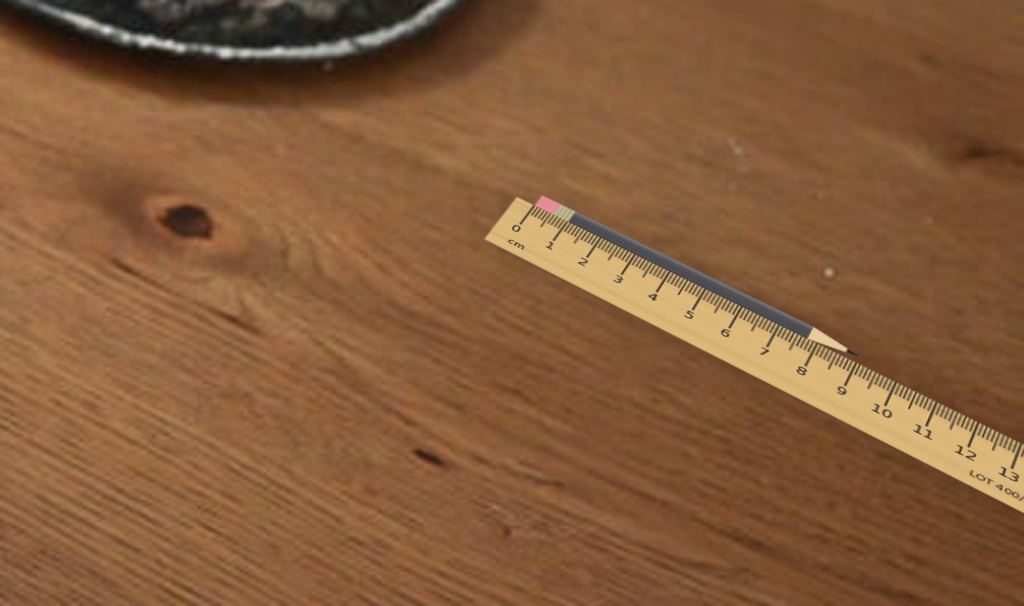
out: 9 cm
